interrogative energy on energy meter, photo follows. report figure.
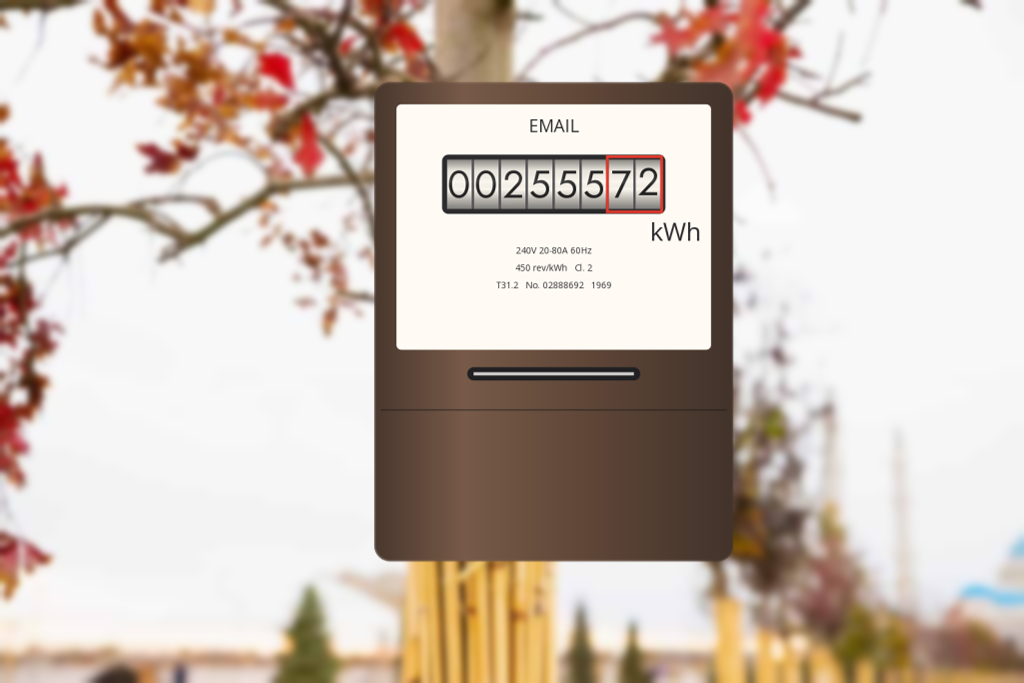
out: 2555.72 kWh
